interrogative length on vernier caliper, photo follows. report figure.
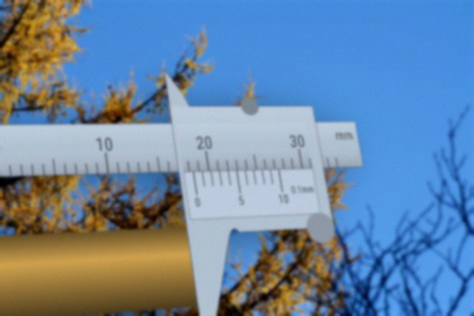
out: 18.4 mm
